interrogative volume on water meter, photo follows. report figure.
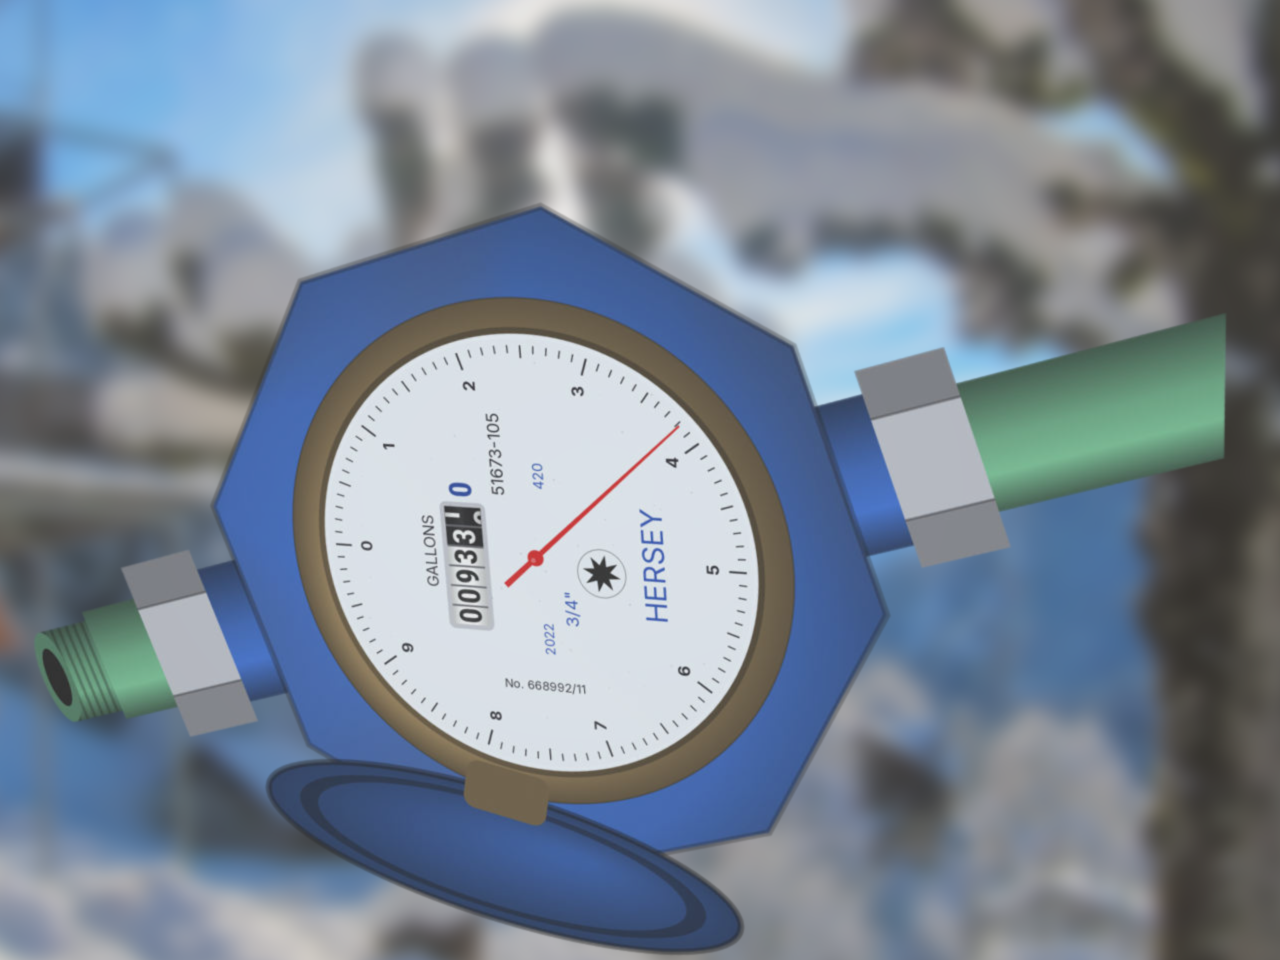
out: 93313.8 gal
